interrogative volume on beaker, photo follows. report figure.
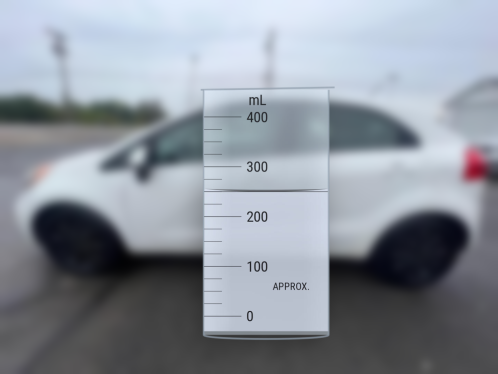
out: 250 mL
